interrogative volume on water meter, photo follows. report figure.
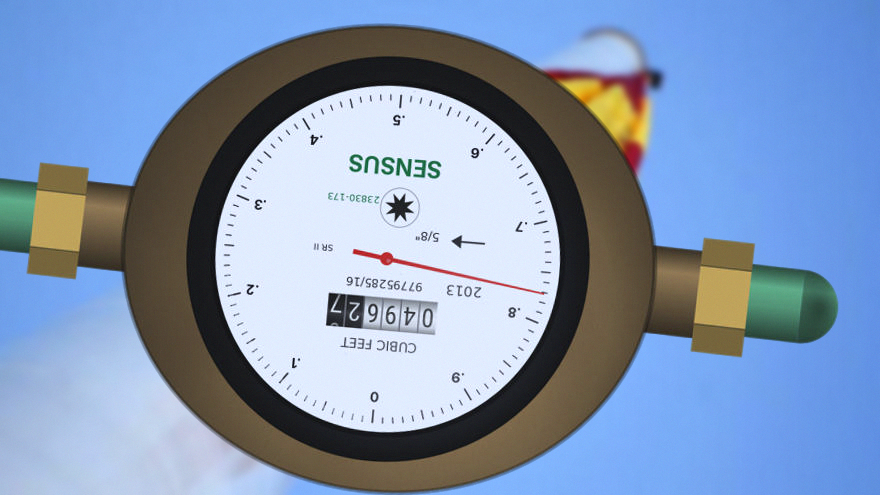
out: 49626.77 ft³
